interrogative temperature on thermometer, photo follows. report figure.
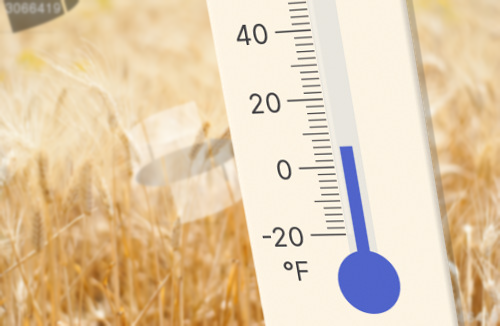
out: 6 °F
